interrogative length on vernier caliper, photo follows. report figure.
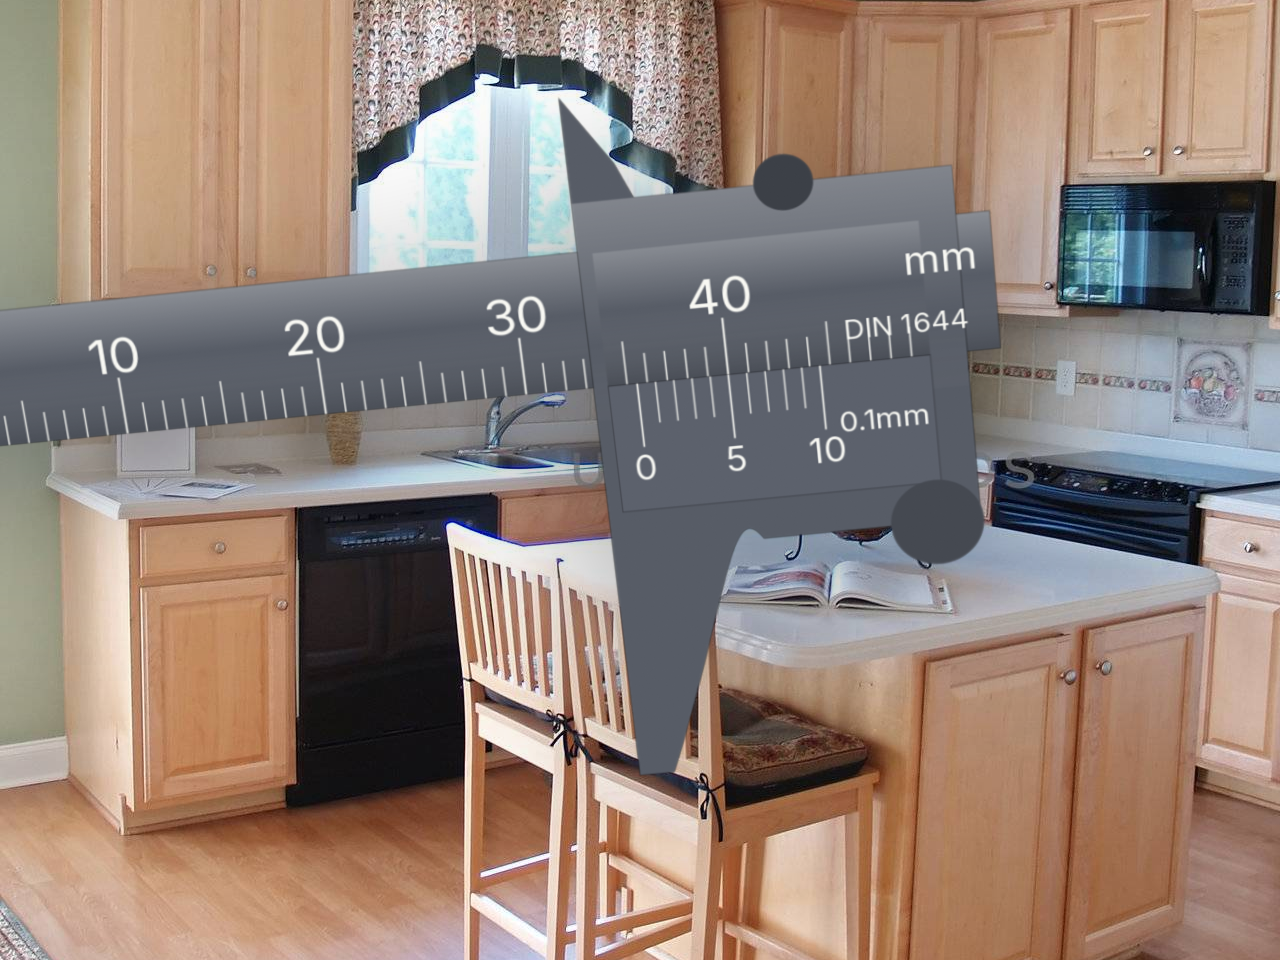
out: 35.5 mm
